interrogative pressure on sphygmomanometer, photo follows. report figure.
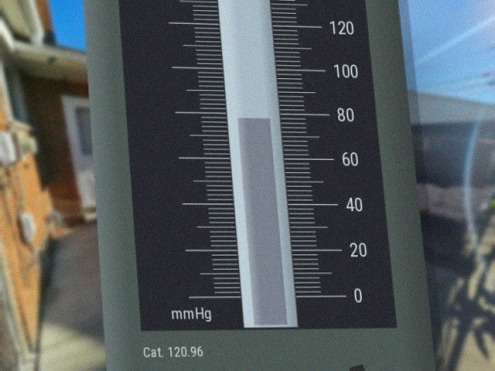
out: 78 mmHg
